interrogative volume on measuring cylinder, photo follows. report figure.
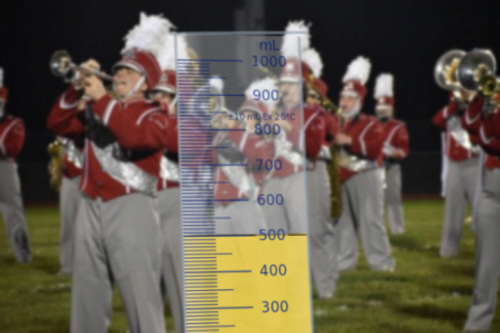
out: 500 mL
